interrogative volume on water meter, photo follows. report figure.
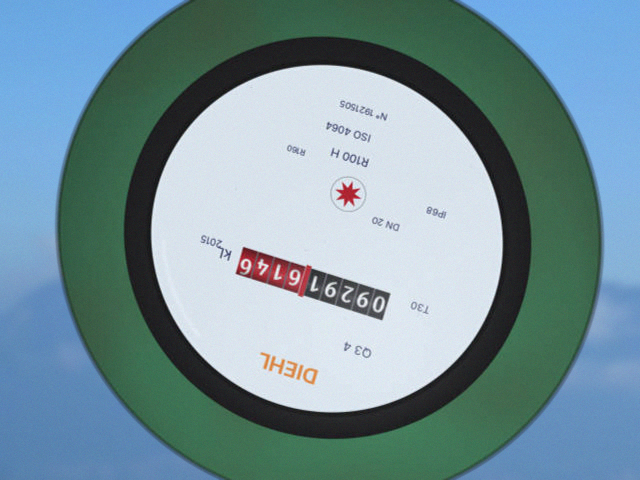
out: 9291.6146 kL
